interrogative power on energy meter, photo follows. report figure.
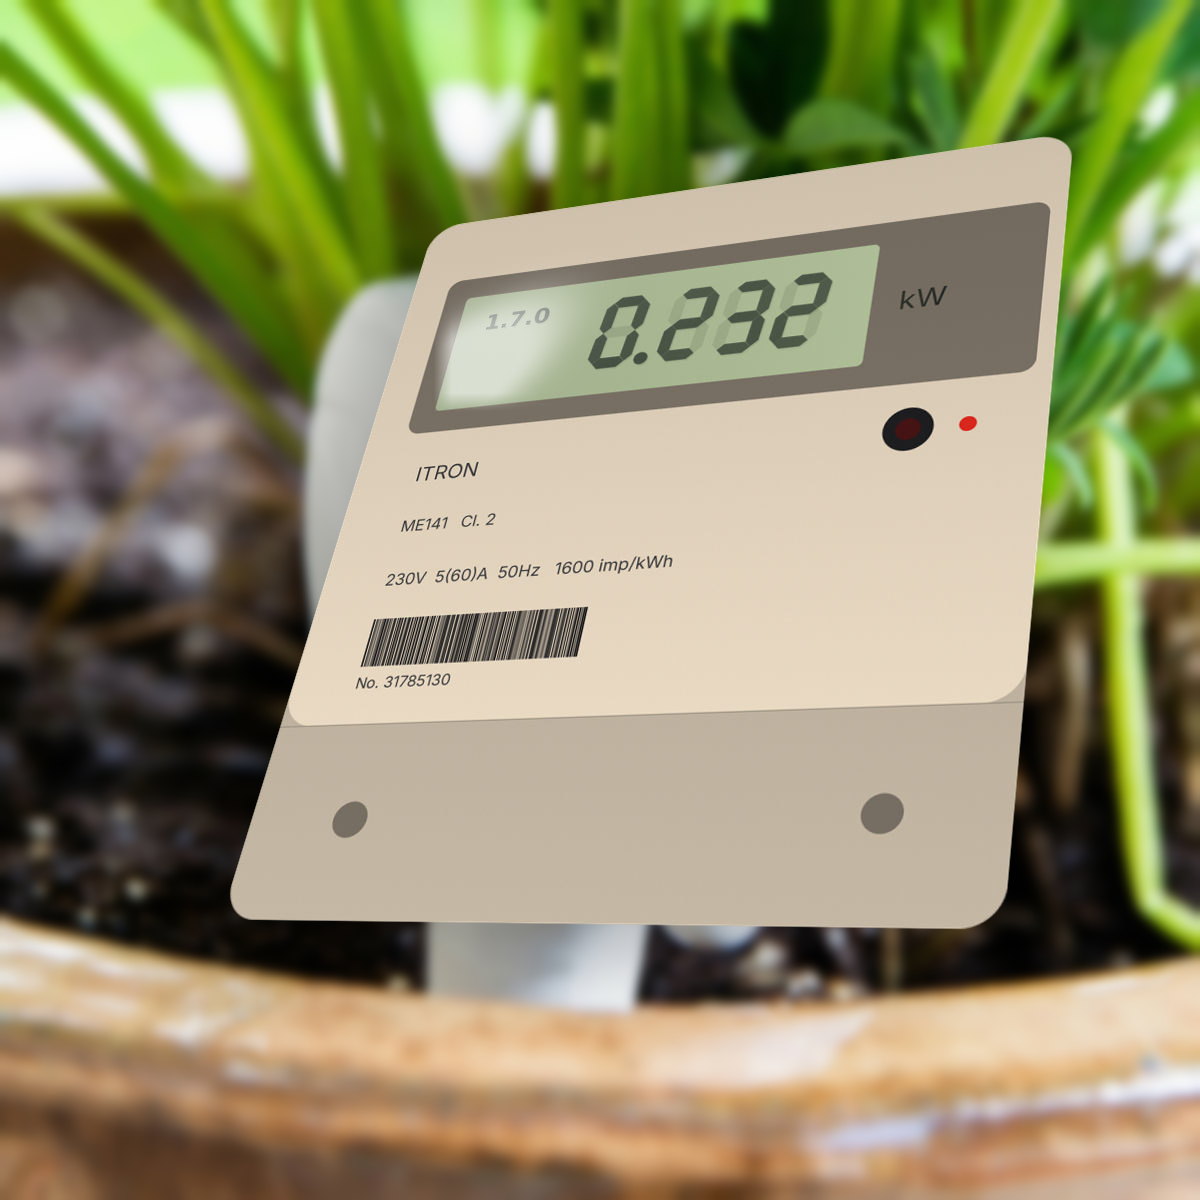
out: 0.232 kW
